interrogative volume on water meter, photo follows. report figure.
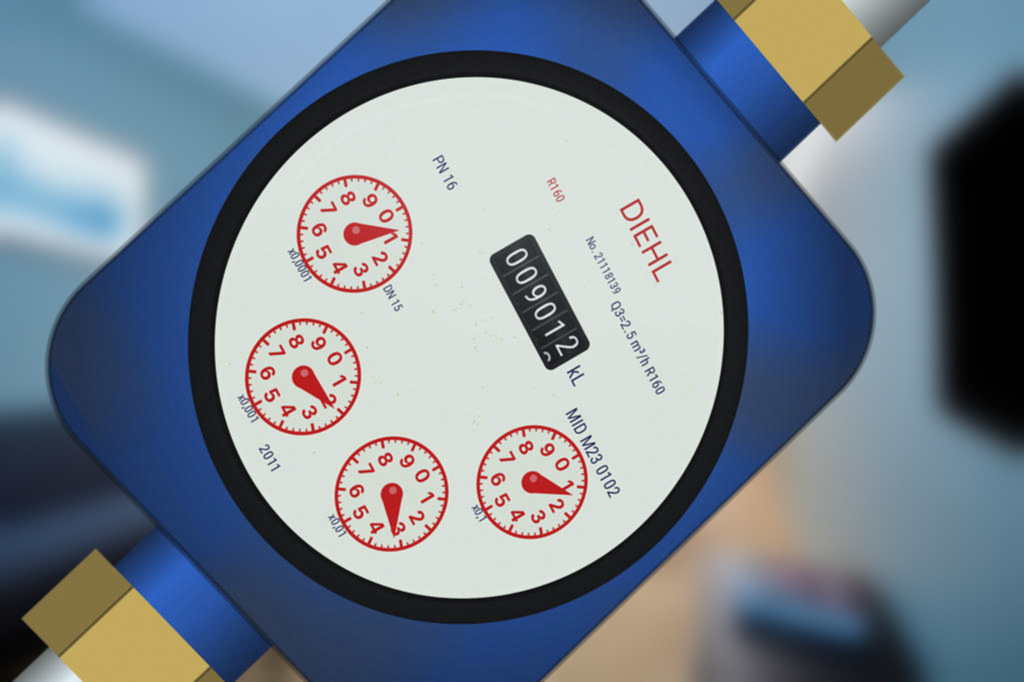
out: 9012.1320 kL
